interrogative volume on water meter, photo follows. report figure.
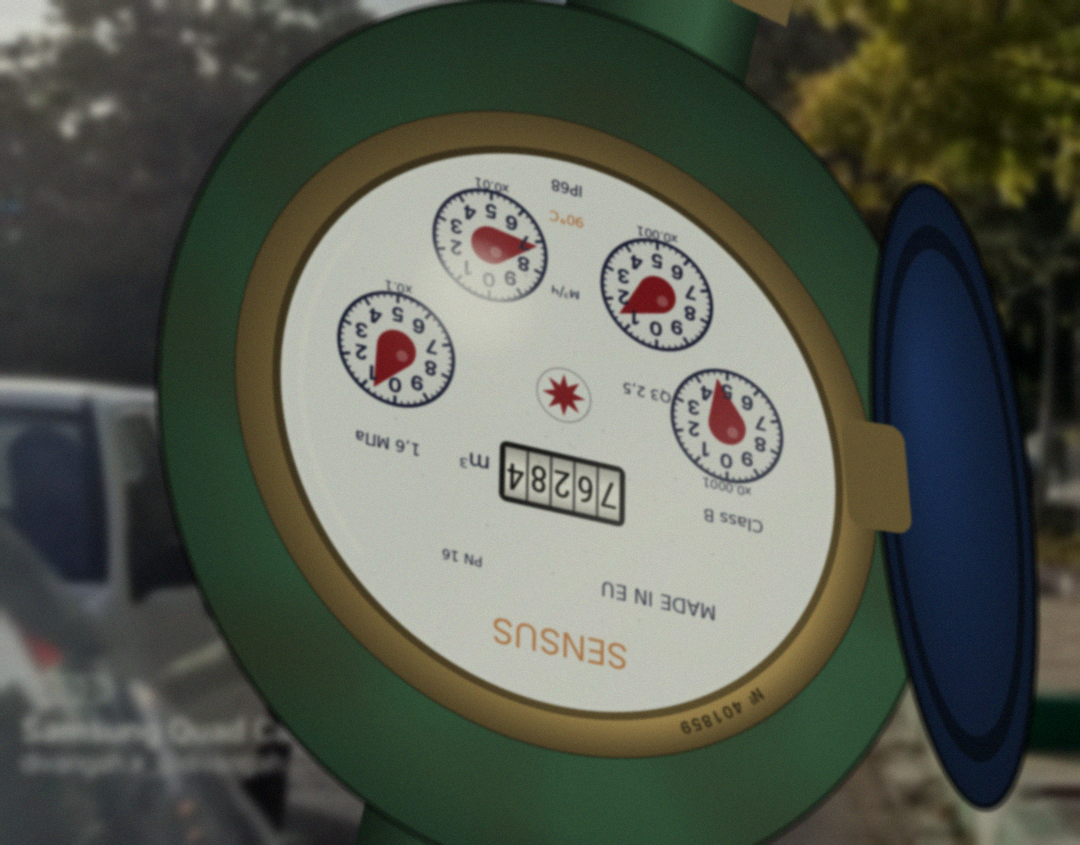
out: 76284.0714 m³
